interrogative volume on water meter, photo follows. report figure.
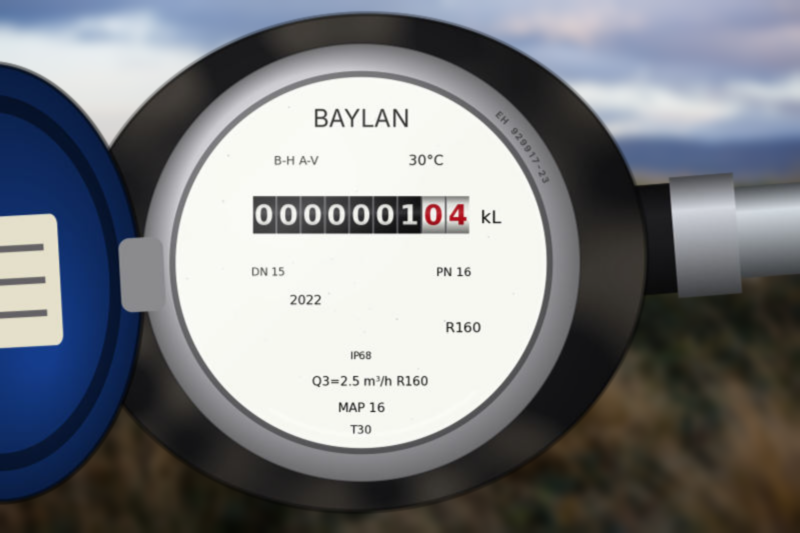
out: 1.04 kL
